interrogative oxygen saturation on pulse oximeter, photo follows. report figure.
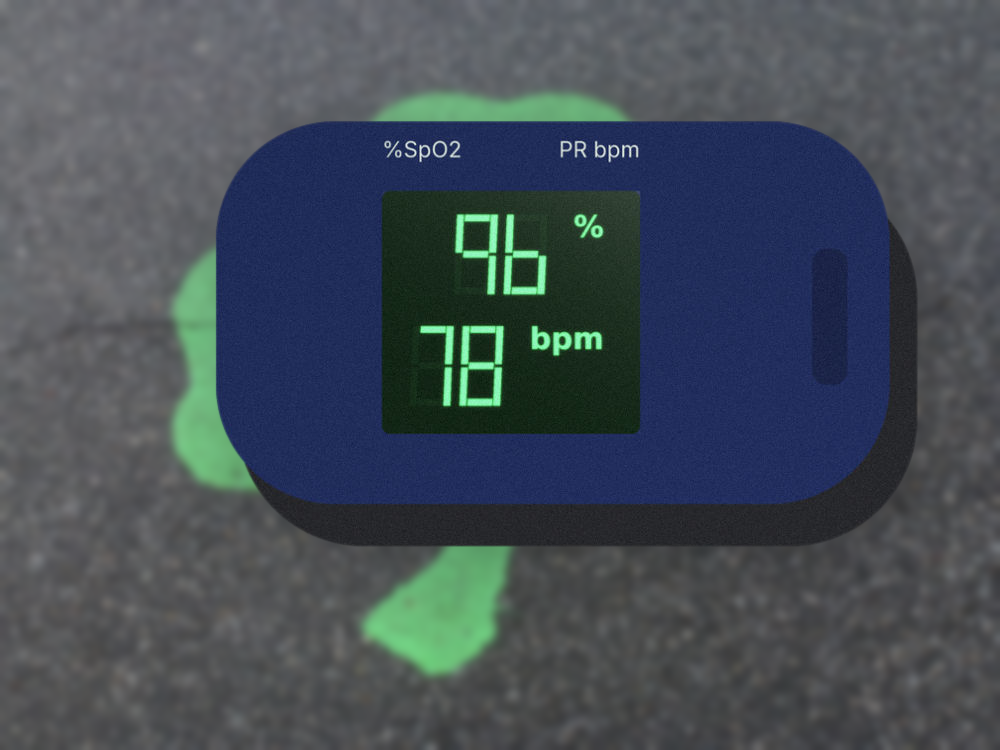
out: 96 %
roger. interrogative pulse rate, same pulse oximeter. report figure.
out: 78 bpm
